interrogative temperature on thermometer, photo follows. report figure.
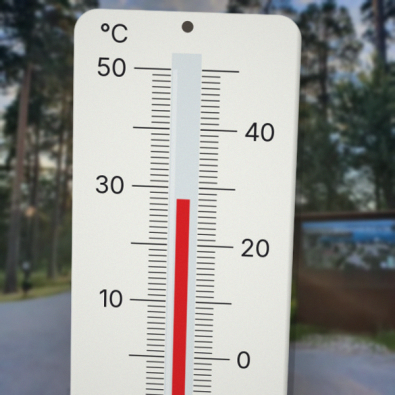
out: 28 °C
